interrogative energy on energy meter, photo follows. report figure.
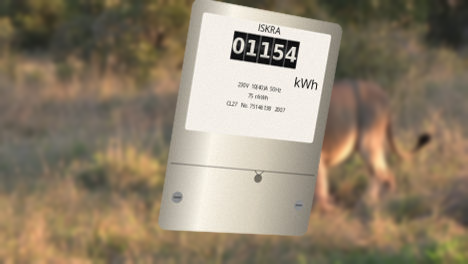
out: 1154 kWh
